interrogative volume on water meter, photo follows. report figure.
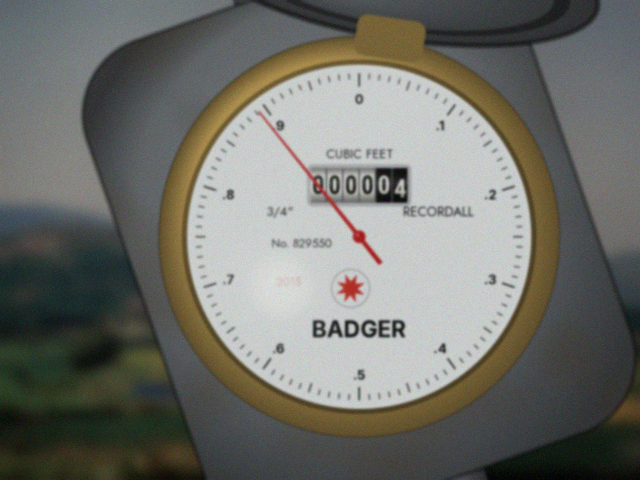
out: 3.89 ft³
